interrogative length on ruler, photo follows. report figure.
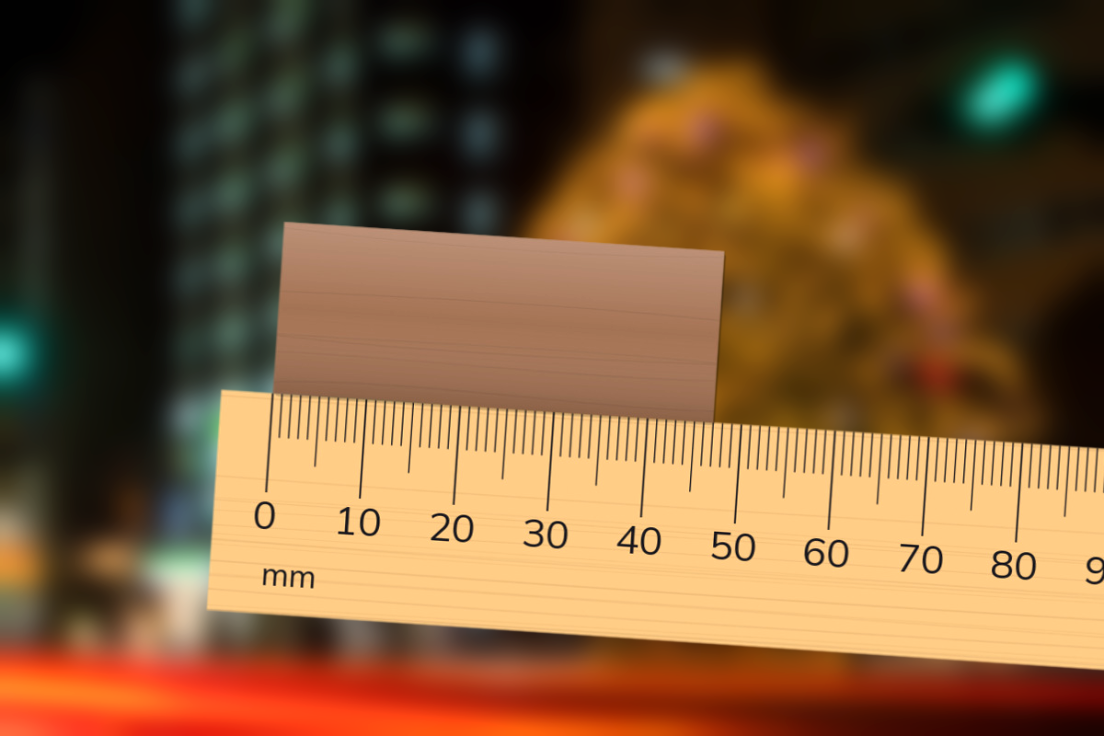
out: 47 mm
